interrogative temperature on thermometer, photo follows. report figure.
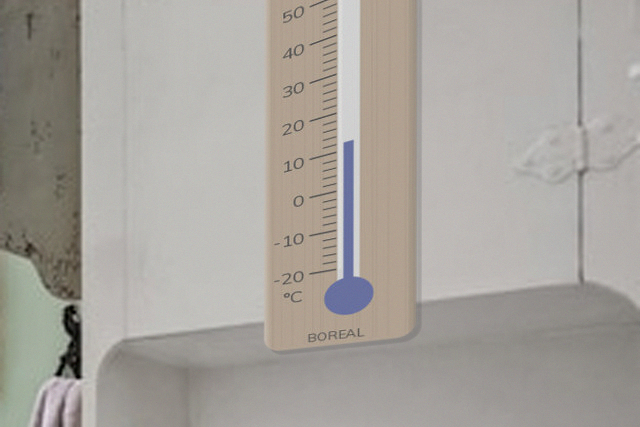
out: 12 °C
